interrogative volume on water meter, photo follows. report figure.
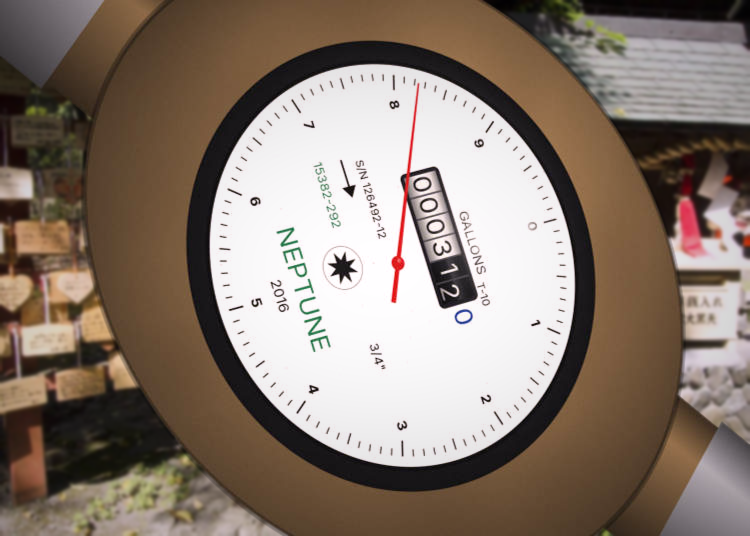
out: 3118.2 gal
